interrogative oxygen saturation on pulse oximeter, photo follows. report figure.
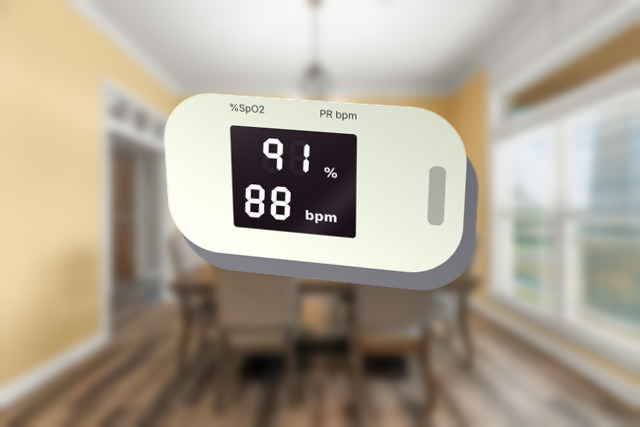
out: 91 %
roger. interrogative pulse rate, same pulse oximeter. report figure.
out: 88 bpm
